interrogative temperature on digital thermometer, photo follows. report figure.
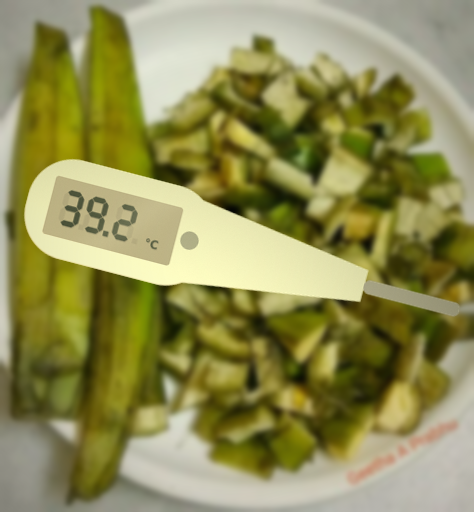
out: 39.2 °C
